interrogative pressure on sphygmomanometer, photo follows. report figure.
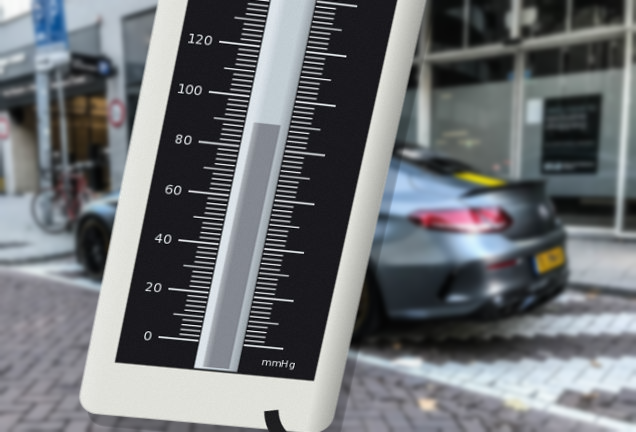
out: 90 mmHg
